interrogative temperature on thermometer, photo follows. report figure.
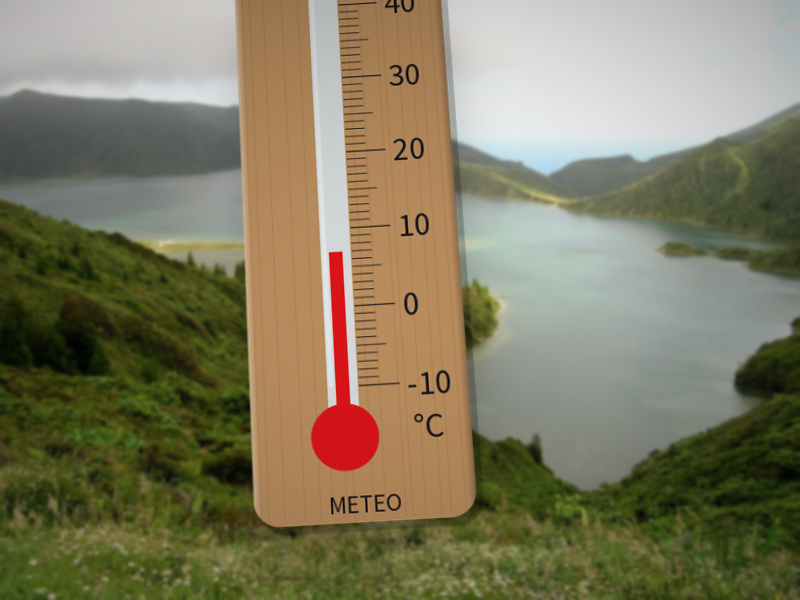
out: 7 °C
